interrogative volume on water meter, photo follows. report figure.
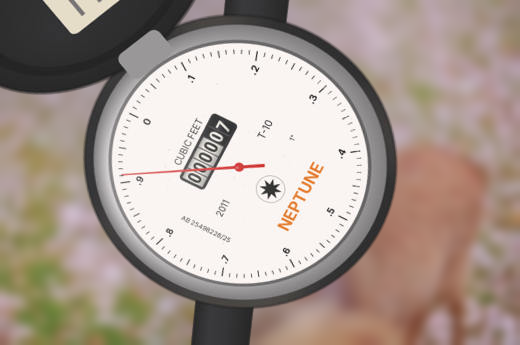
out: 6.91 ft³
